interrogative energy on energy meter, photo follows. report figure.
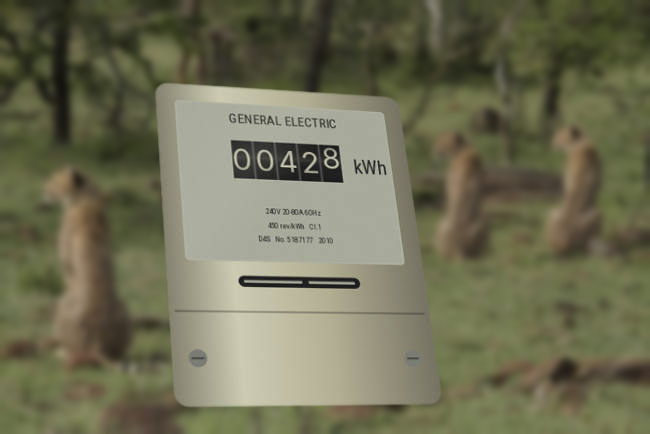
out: 428 kWh
